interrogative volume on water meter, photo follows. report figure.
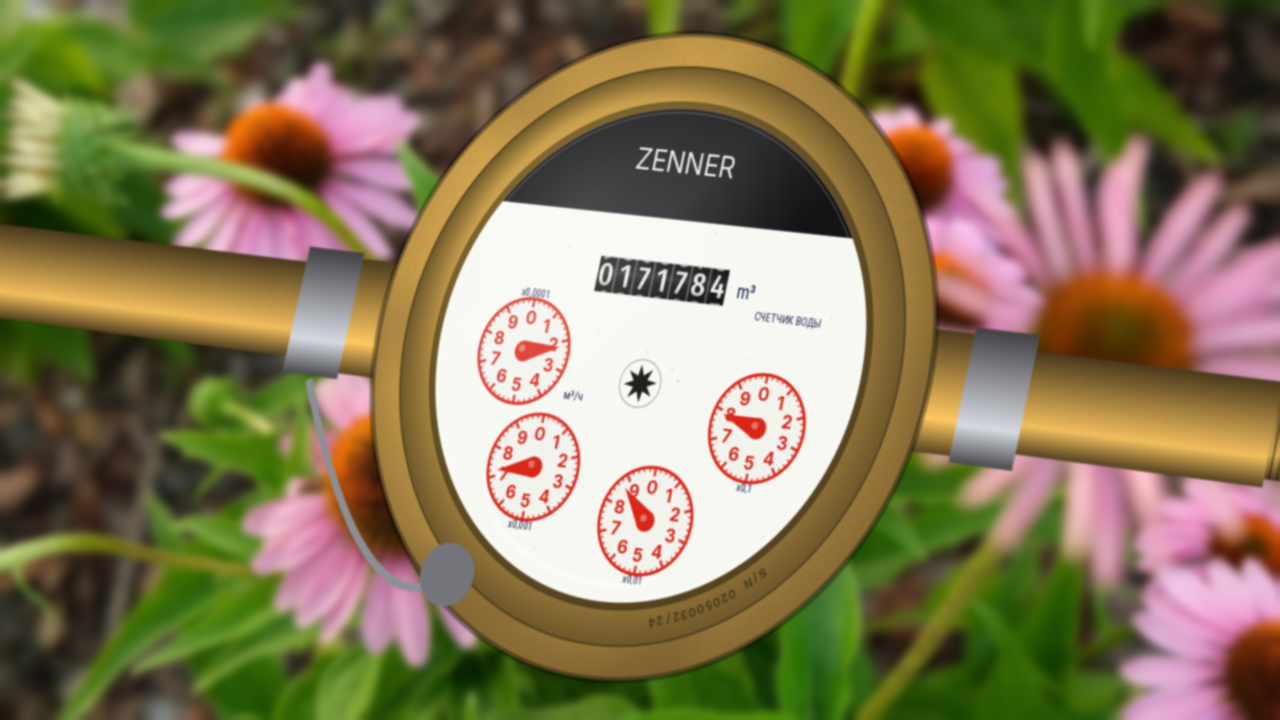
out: 171784.7872 m³
